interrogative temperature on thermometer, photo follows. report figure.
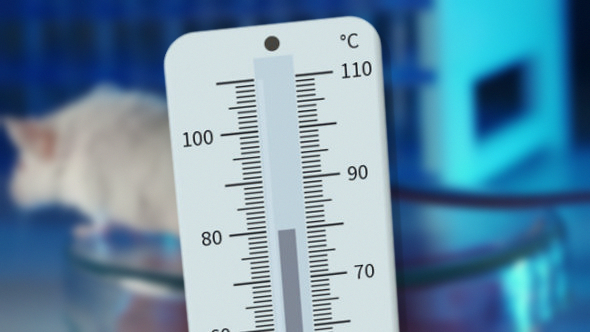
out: 80 °C
